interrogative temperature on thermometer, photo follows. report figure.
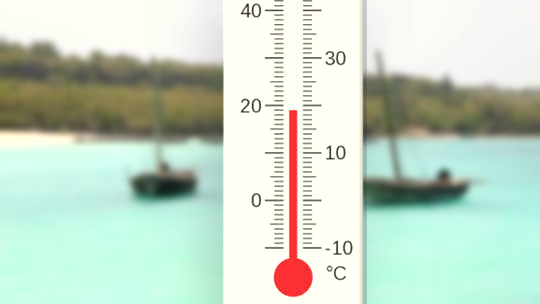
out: 19 °C
